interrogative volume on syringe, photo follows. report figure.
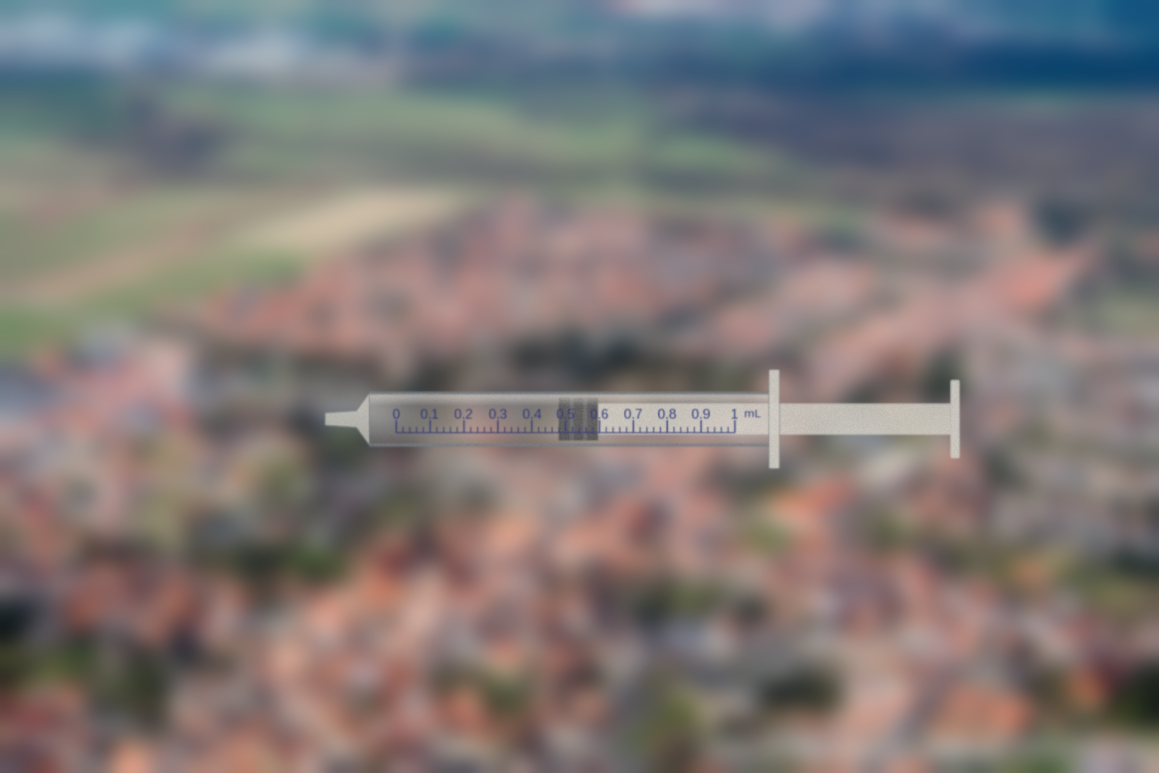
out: 0.48 mL
